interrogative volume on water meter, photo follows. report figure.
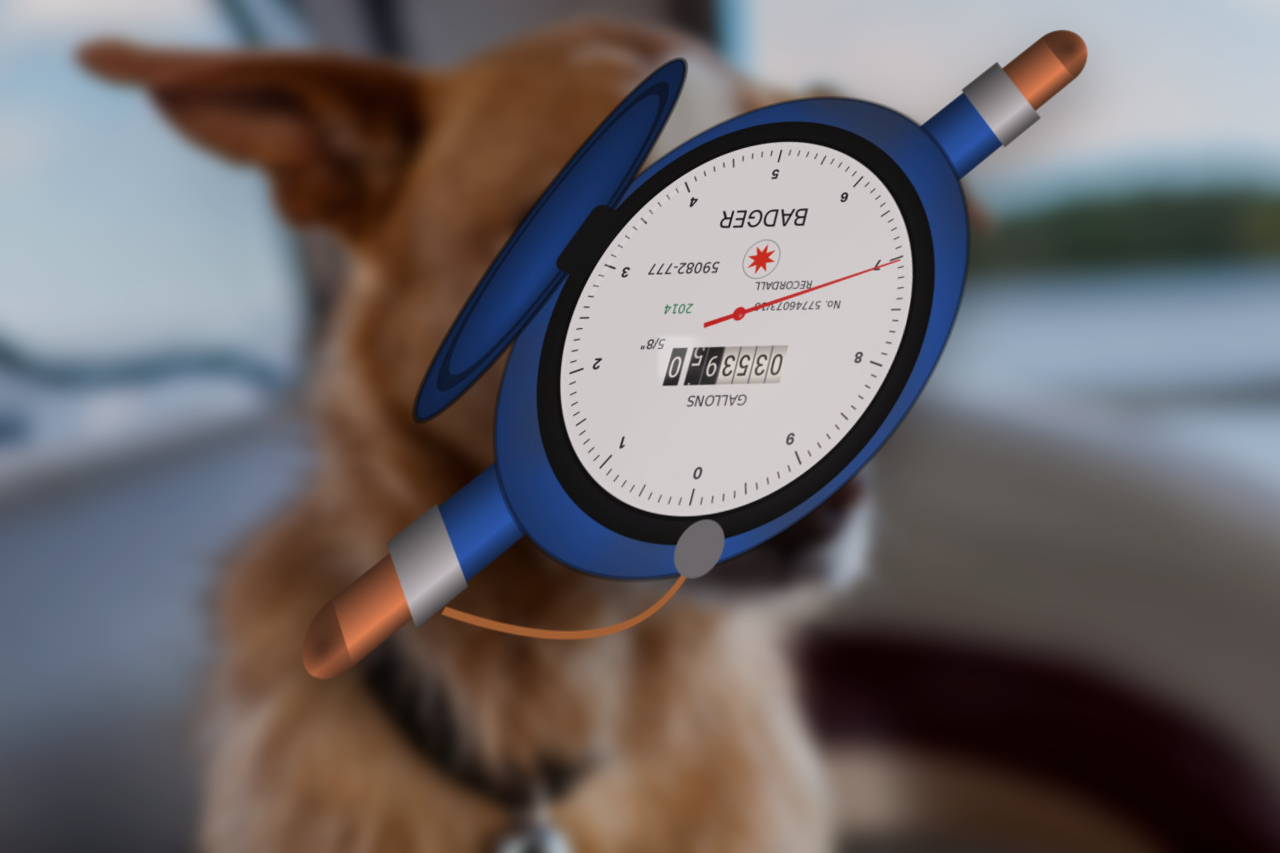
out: 353947.0 gal
